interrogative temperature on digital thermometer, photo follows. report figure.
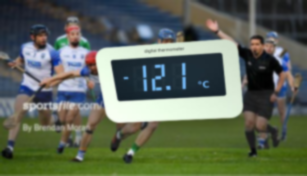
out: -12.1 °C
